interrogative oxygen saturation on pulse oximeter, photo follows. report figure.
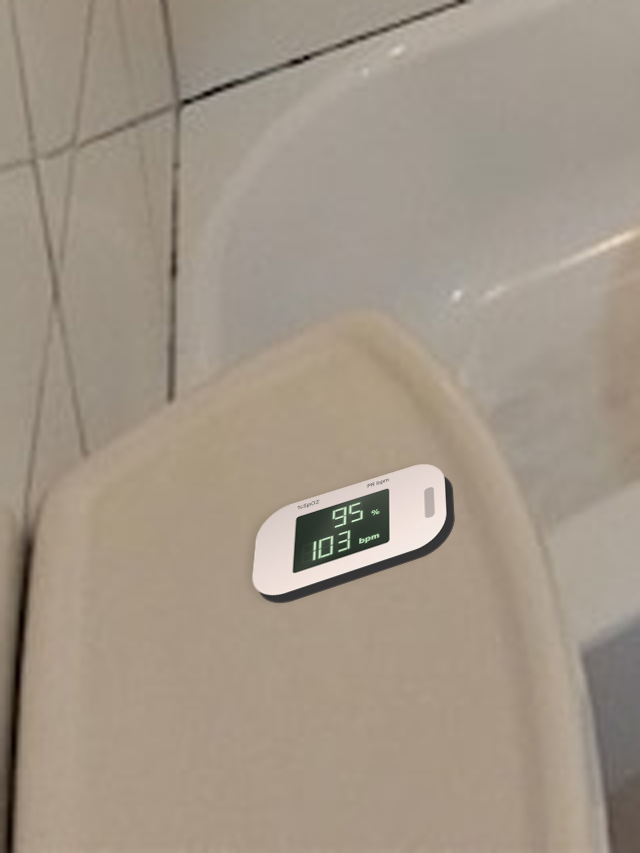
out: 95 %
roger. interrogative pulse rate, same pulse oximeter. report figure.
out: 103 bpm
